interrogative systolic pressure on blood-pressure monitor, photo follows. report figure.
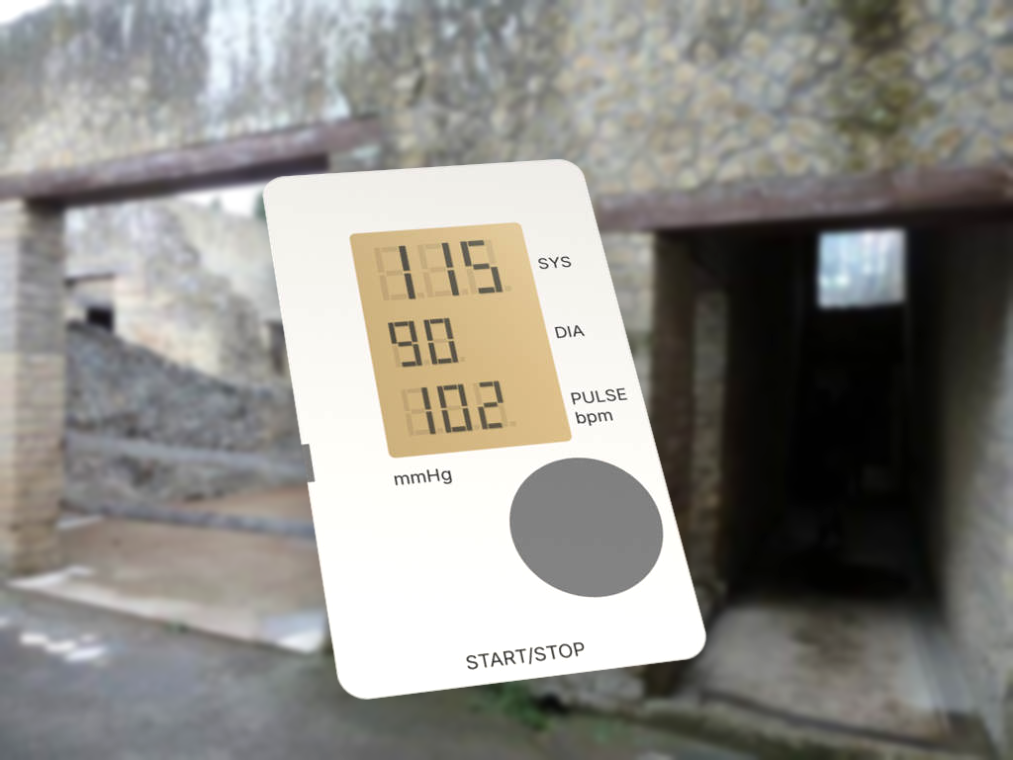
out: 115 mmHg
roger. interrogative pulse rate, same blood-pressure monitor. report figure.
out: 102 bpm
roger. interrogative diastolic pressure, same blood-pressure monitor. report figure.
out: 90 mmHg
